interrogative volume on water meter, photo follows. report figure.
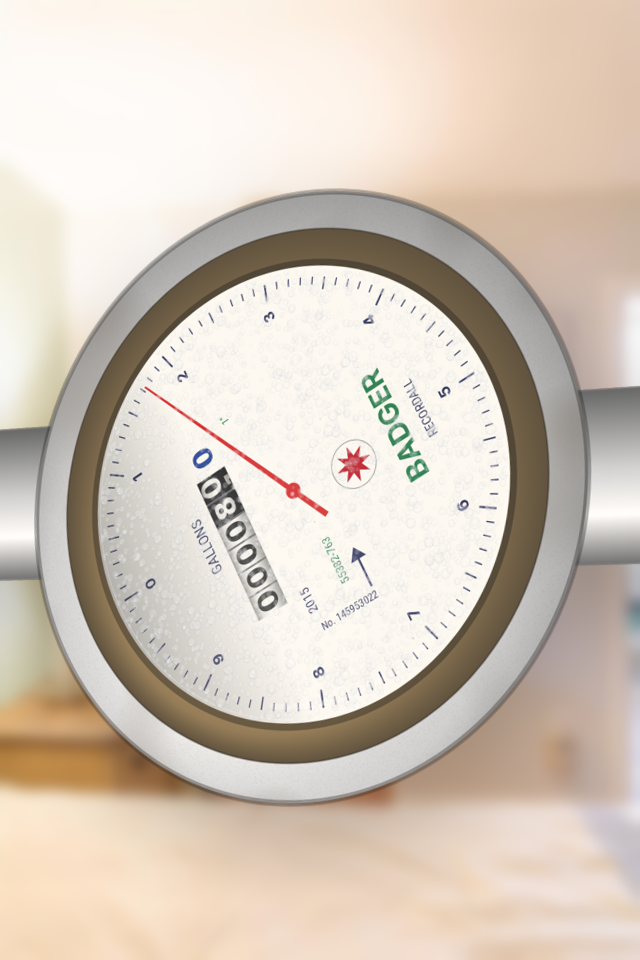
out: 801.7 gal
